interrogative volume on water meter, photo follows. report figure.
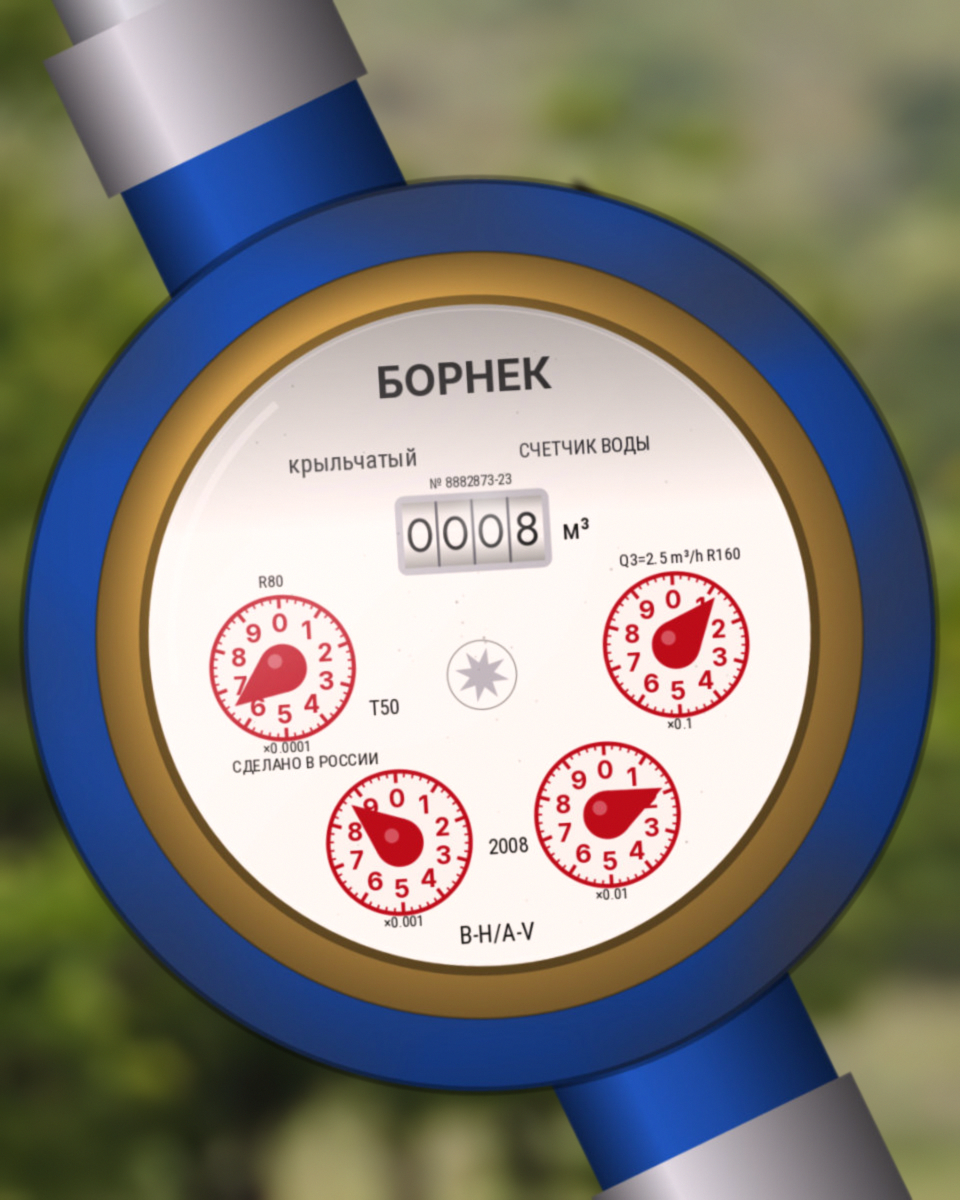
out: 8.1186 m³
